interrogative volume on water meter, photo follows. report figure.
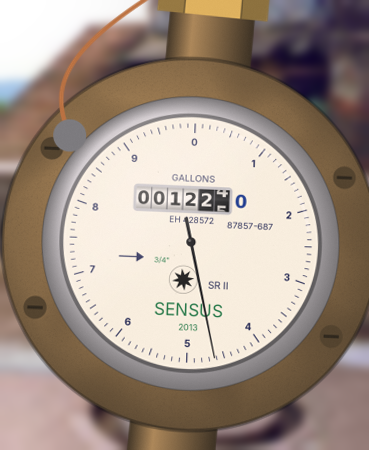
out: 12244.6 gal
